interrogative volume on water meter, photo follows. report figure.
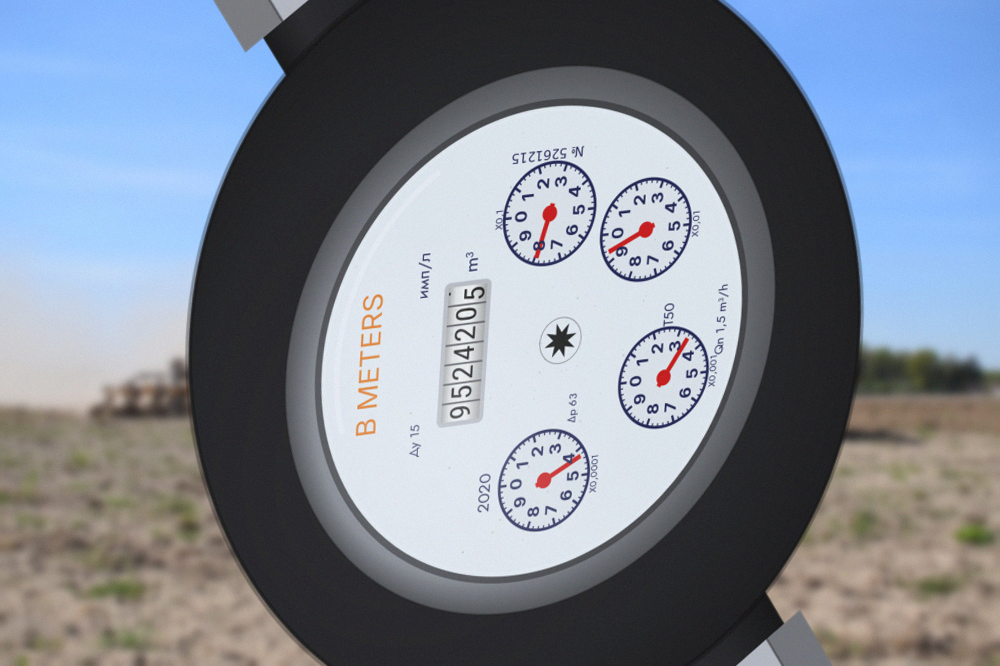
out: 9524204.7934 m³
